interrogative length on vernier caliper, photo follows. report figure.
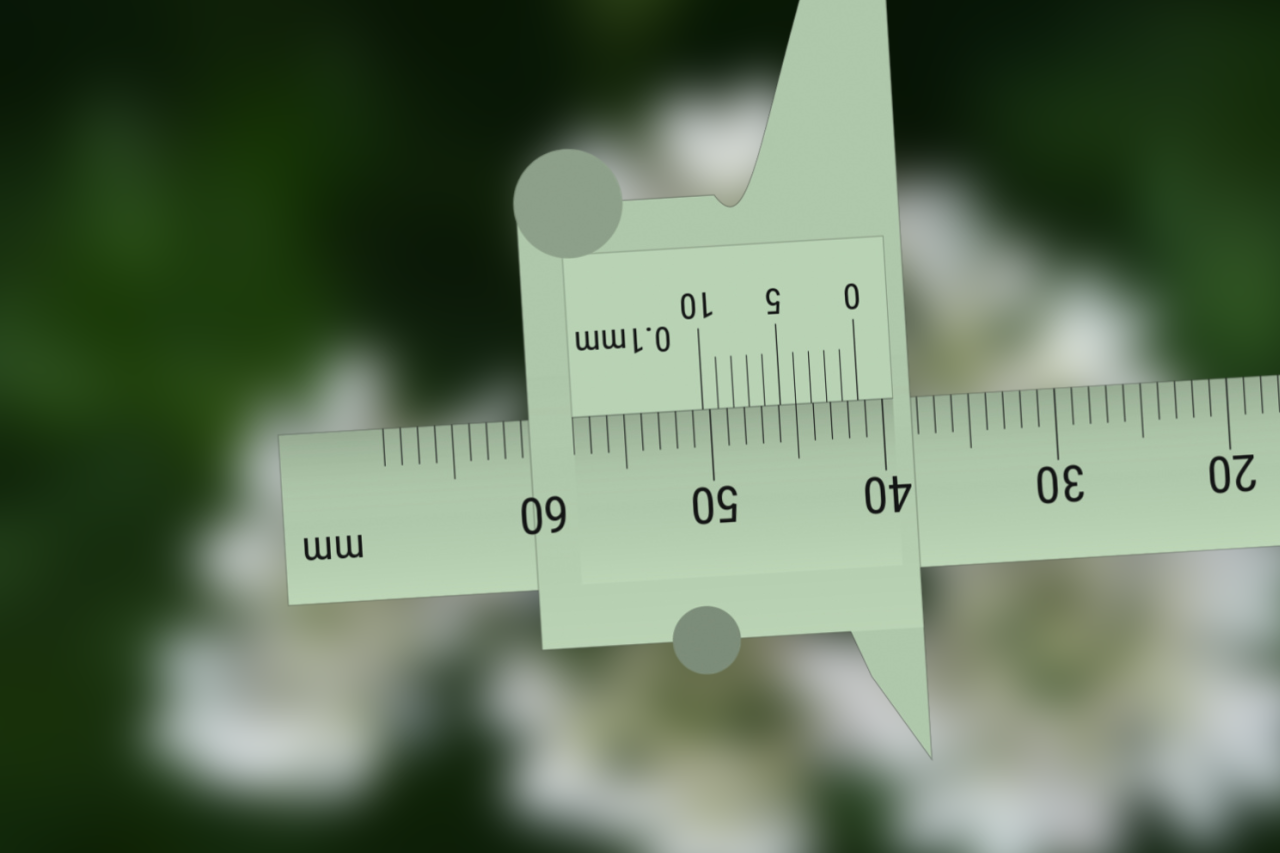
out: 41.4 mm
